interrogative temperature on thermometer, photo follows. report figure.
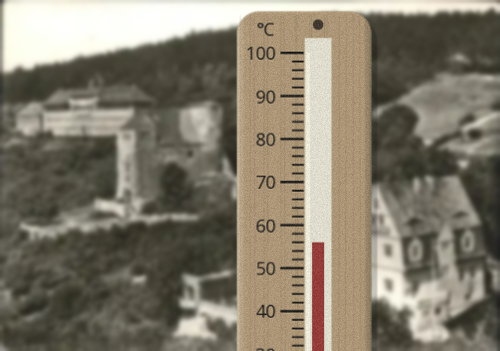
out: 56 °C
